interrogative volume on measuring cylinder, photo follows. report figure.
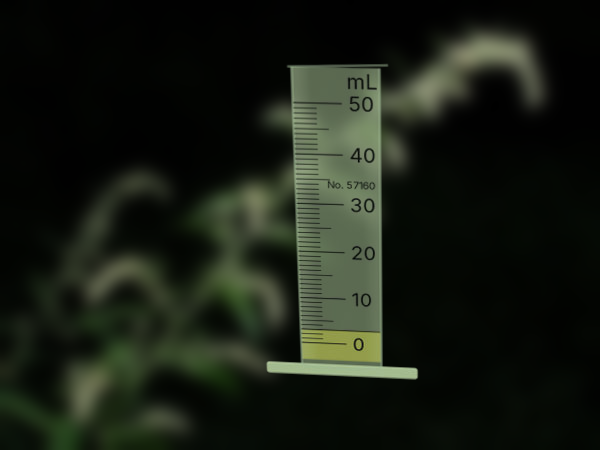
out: 3 mL
